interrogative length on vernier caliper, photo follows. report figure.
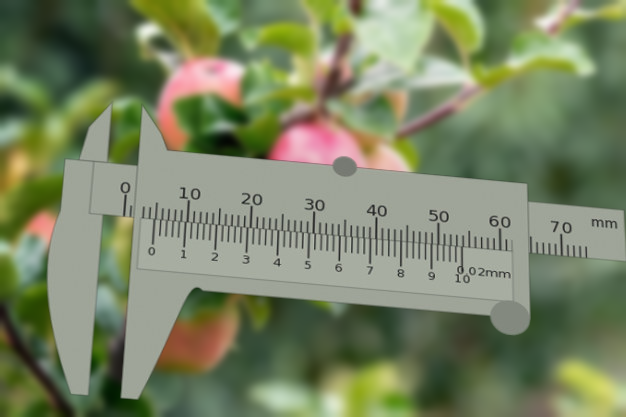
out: 4.8 mm
